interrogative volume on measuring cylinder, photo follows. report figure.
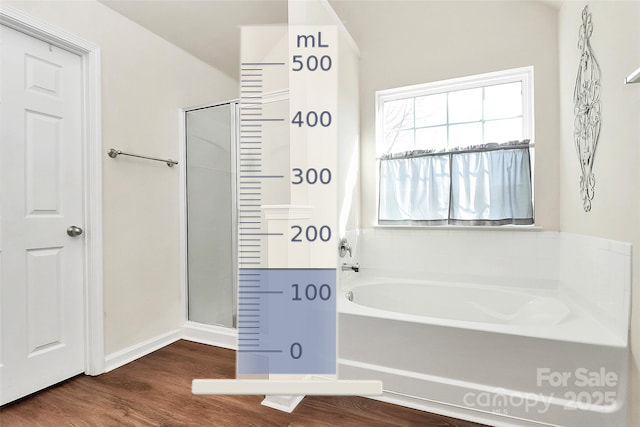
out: 140 mL
